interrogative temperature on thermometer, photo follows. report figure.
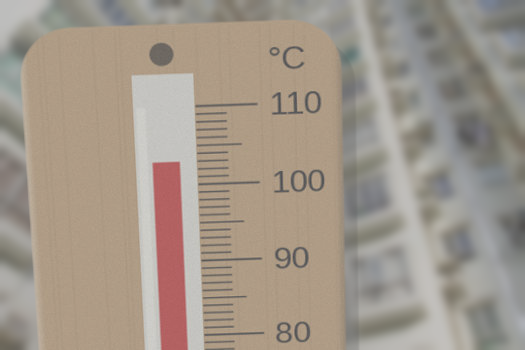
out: 103 °C
